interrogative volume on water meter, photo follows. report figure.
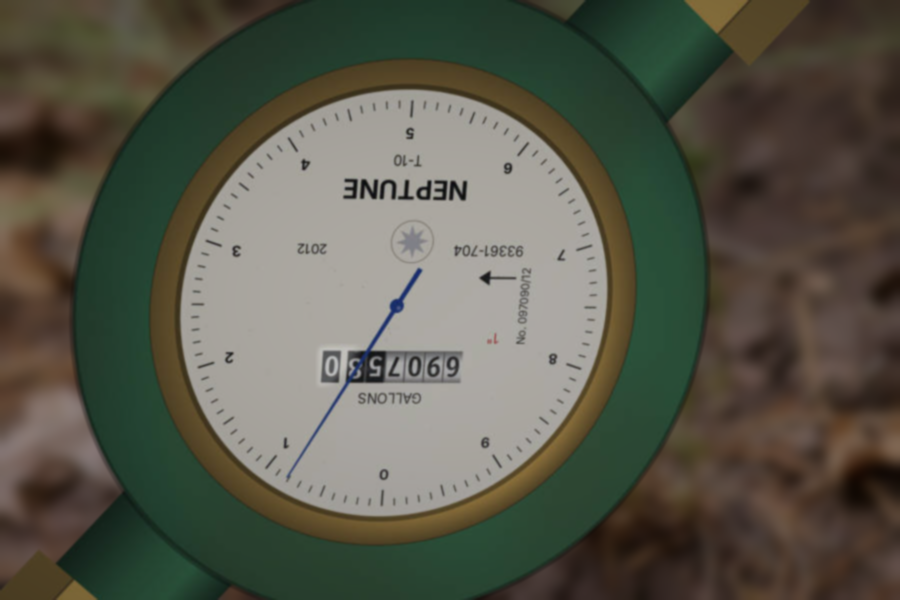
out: 6907580.8 gal
